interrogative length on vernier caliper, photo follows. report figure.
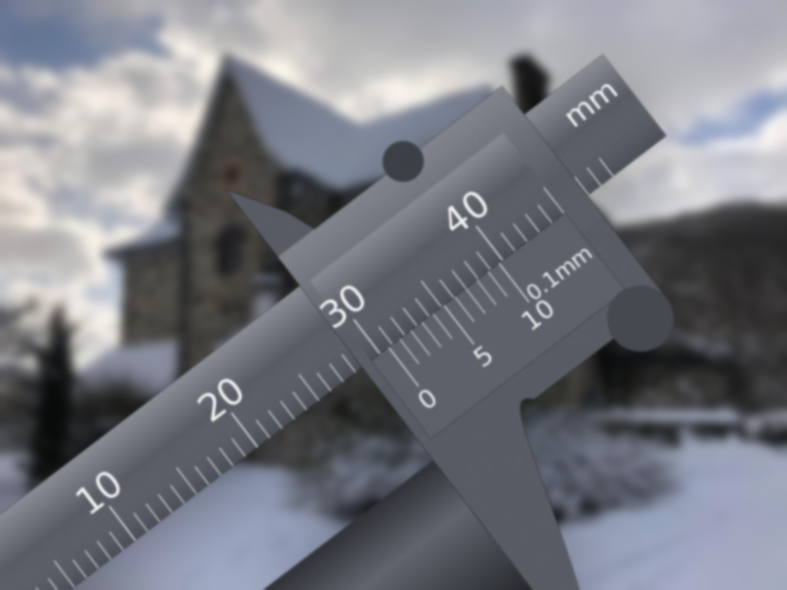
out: 30.7 mm
